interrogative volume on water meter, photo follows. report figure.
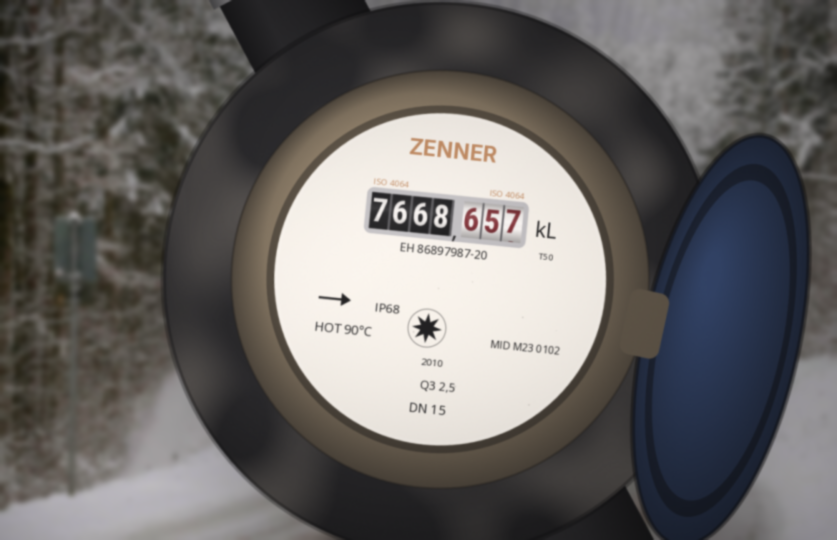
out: 7668.657 kL
